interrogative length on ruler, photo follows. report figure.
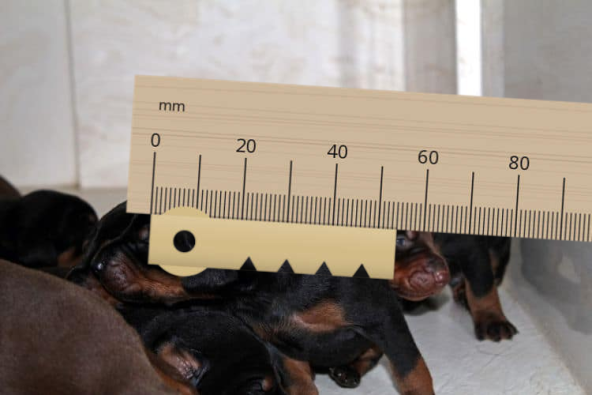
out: 54 mm
